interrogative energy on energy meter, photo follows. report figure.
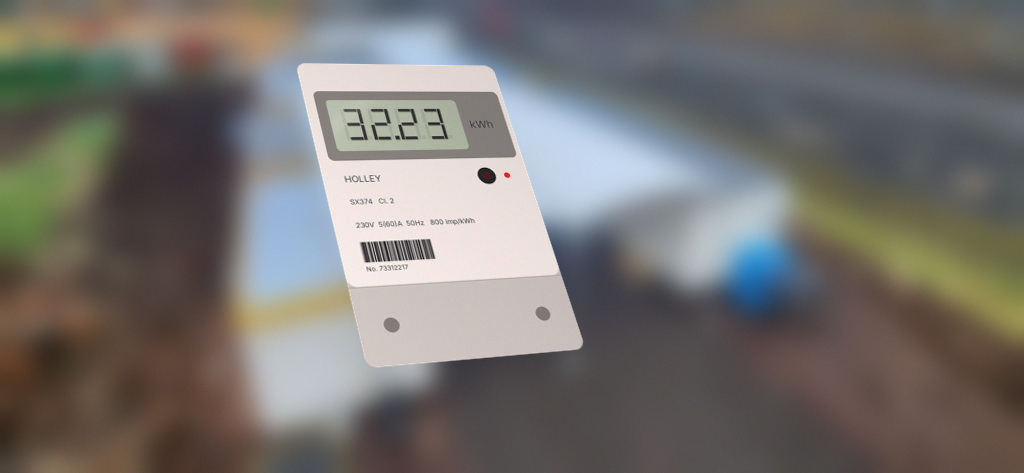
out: 32.23 kWh
